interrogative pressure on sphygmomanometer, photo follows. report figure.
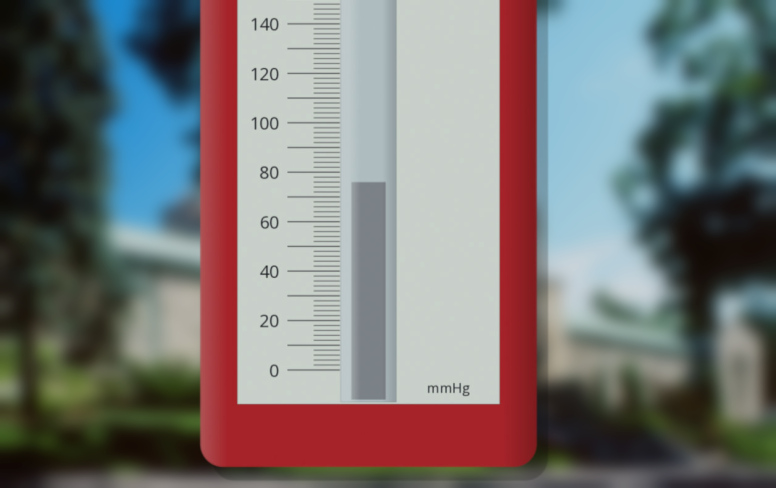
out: 76 mmHg
